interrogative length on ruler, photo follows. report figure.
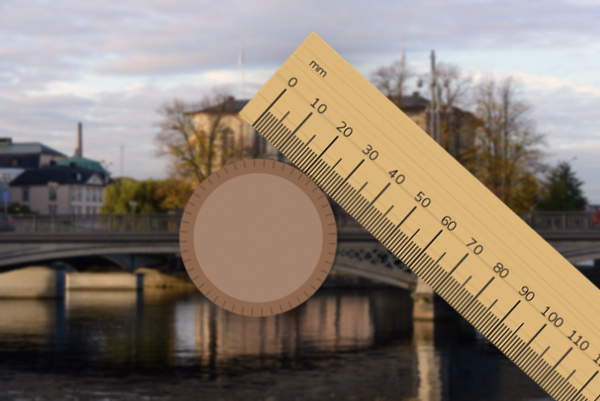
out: 45 mm
